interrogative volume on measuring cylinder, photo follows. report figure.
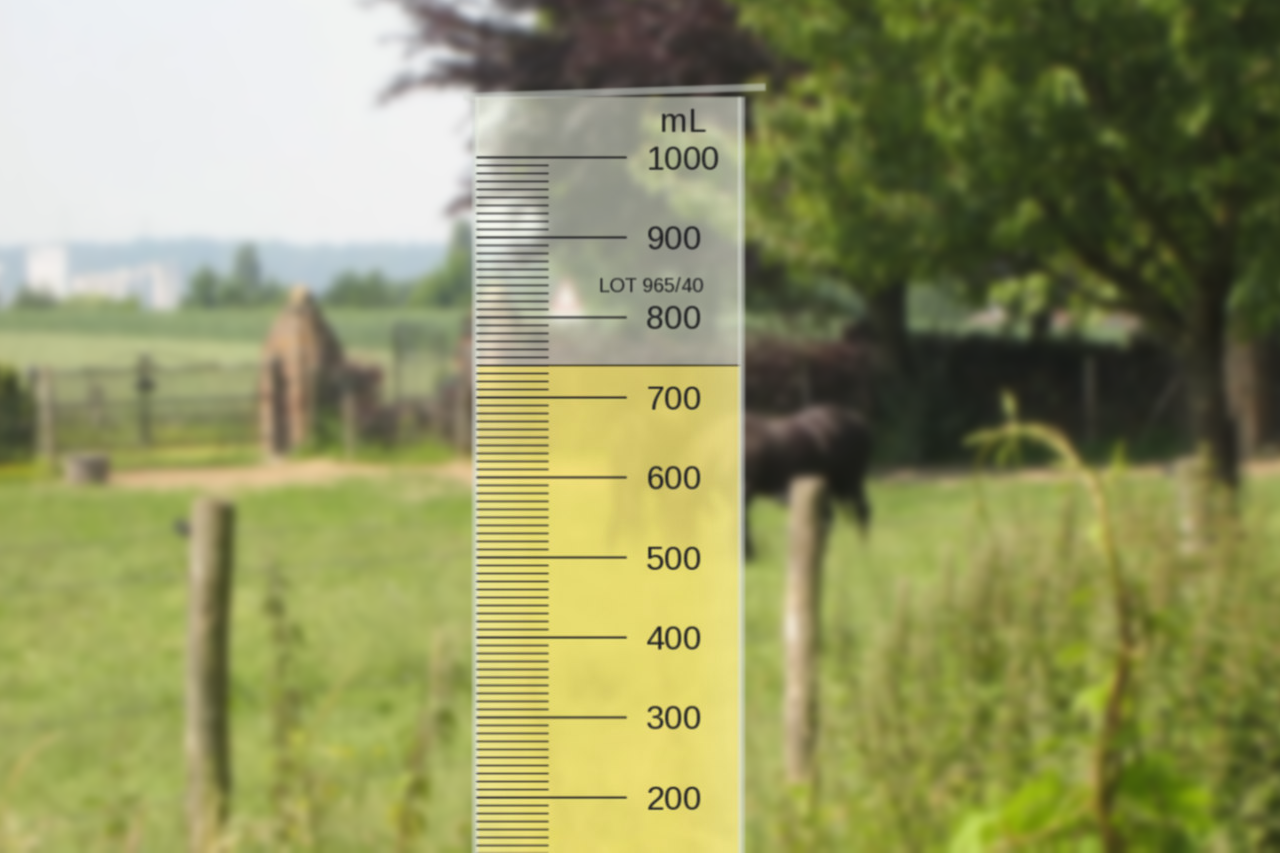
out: 740 mL
